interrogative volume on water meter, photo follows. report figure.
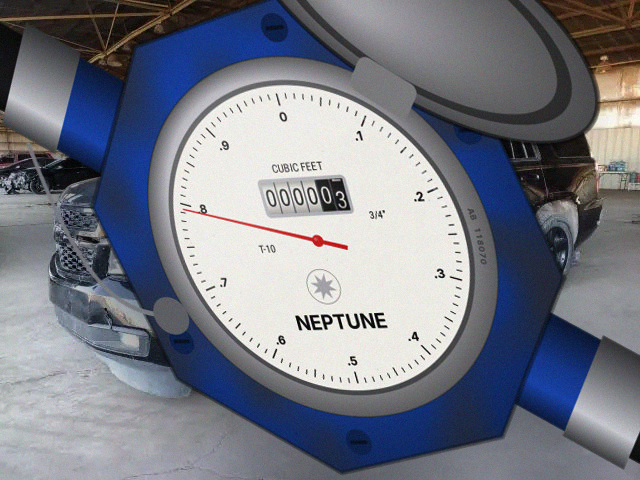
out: 2.79 ft³
